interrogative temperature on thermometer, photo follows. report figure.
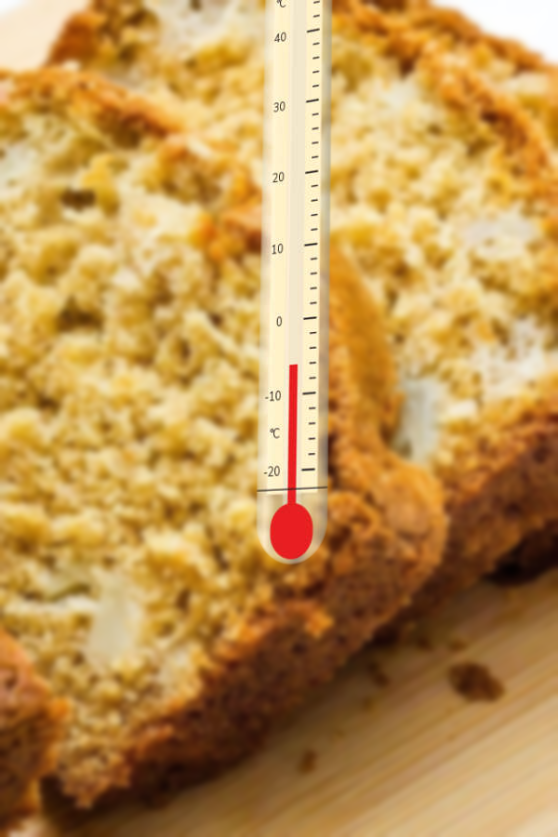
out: -6 °C
